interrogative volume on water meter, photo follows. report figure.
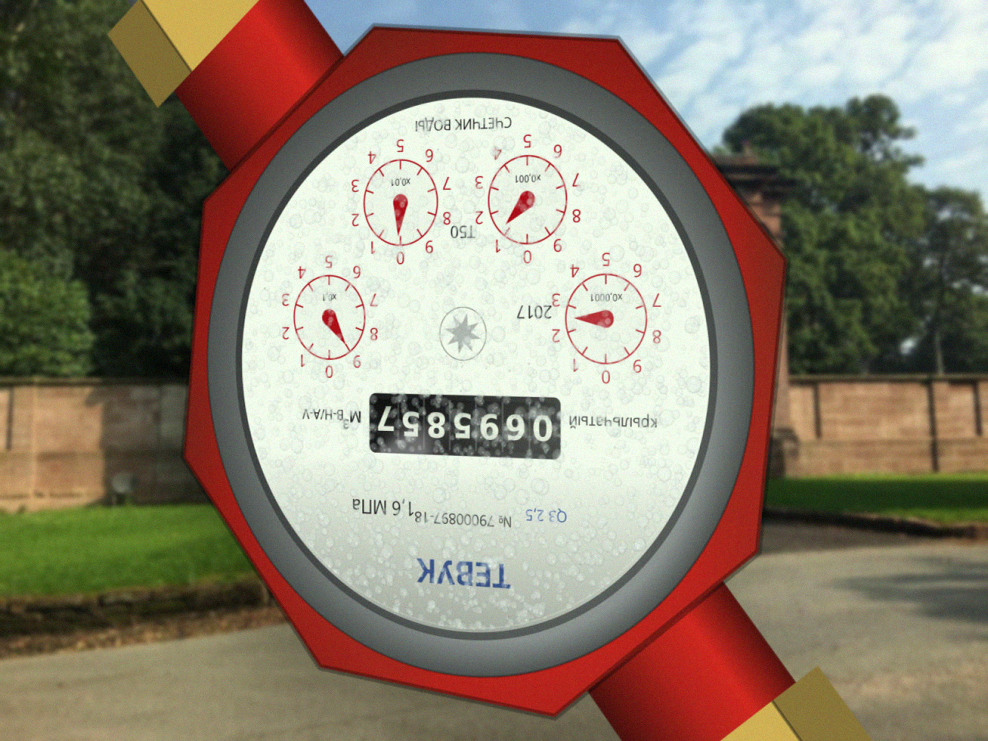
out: 695856.9012 m³
